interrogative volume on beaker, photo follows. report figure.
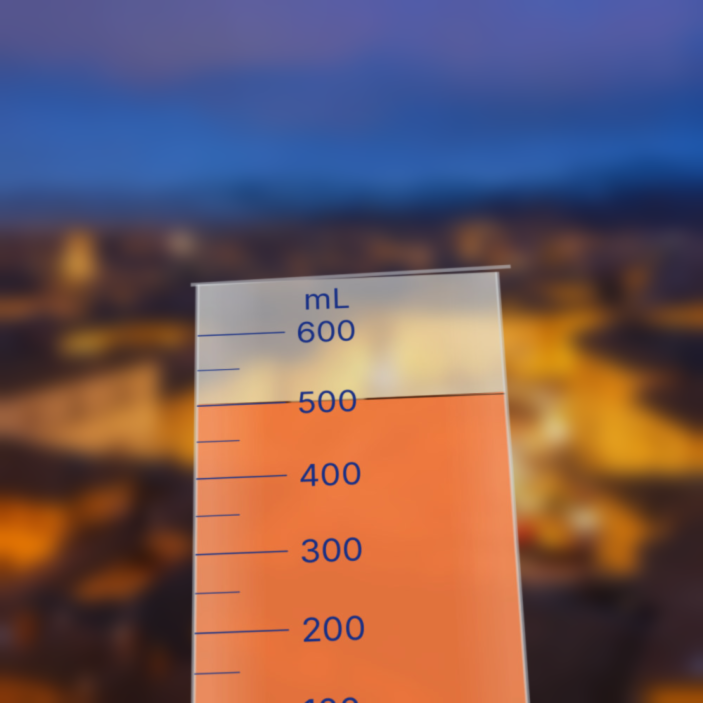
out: 500 mL
